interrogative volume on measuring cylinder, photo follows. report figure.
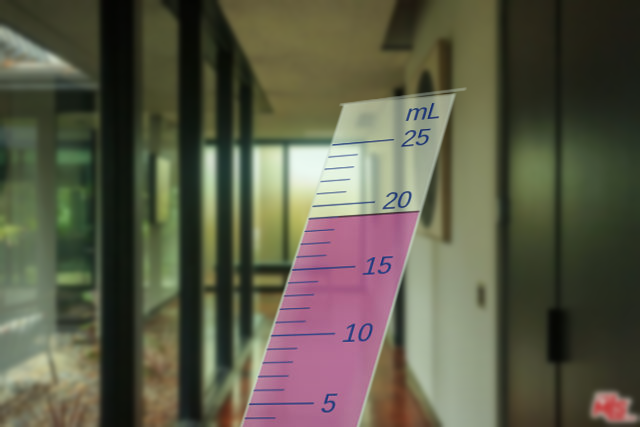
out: 19 mL
